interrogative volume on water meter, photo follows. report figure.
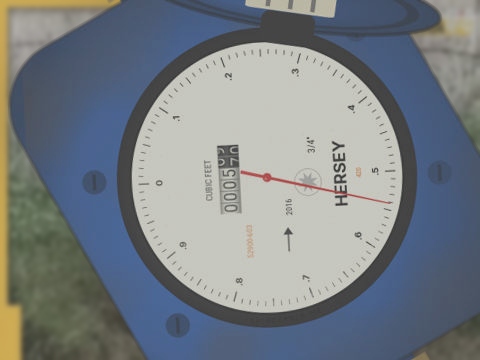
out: 569.54 ft³
